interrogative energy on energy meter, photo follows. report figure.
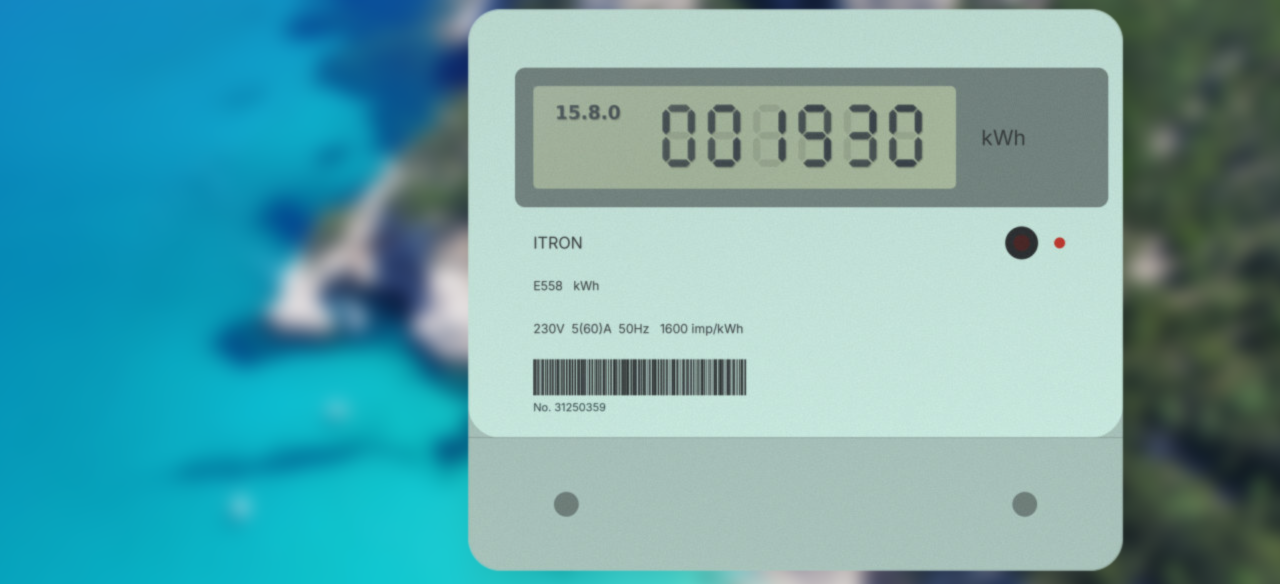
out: 1930 kWh
